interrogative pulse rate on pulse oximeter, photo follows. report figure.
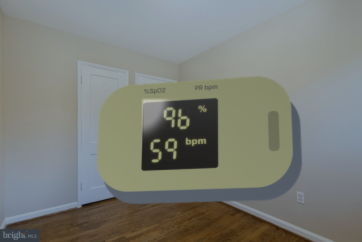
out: 59 bpm
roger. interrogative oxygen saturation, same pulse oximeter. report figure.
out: 96 %
